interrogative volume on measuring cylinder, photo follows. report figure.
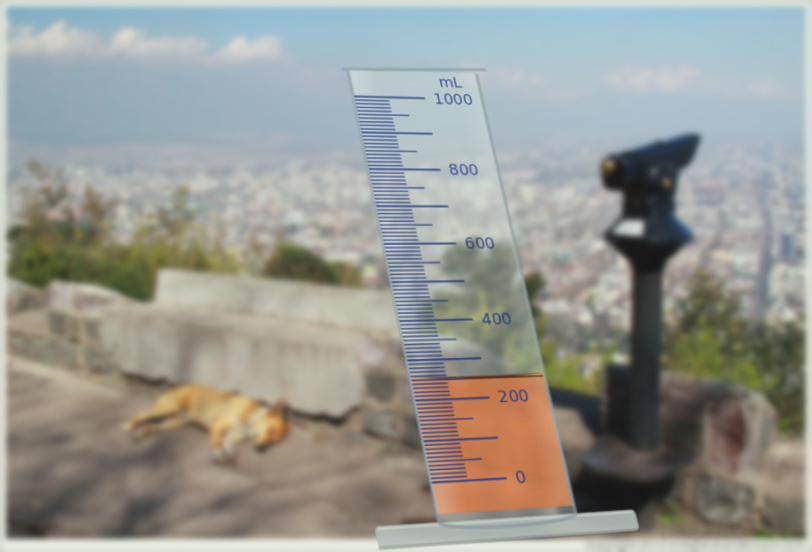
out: 250 mL
